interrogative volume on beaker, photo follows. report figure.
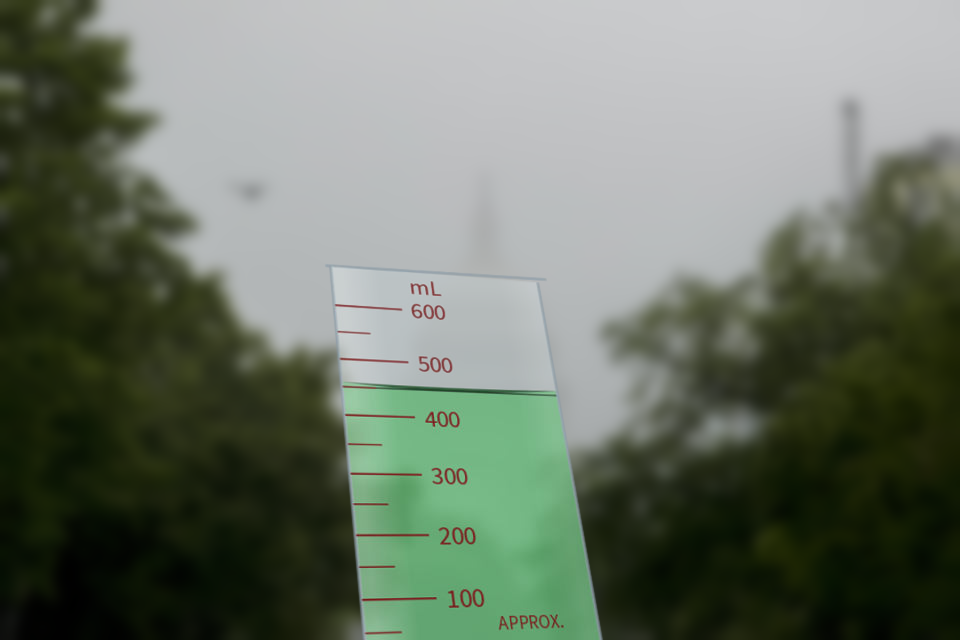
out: 450 mL
